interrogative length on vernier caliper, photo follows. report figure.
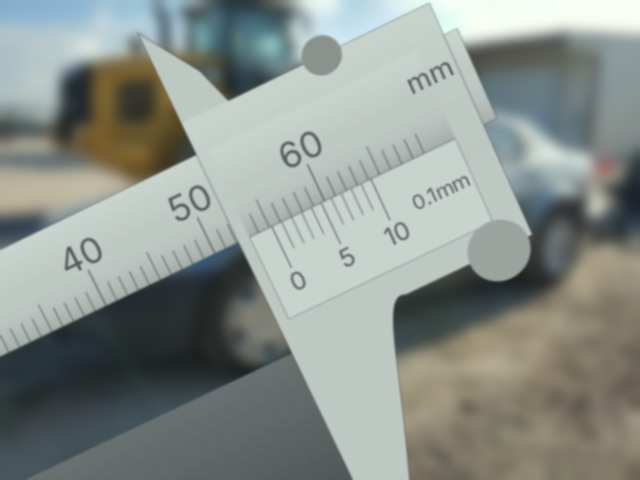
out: 55.2 mm
